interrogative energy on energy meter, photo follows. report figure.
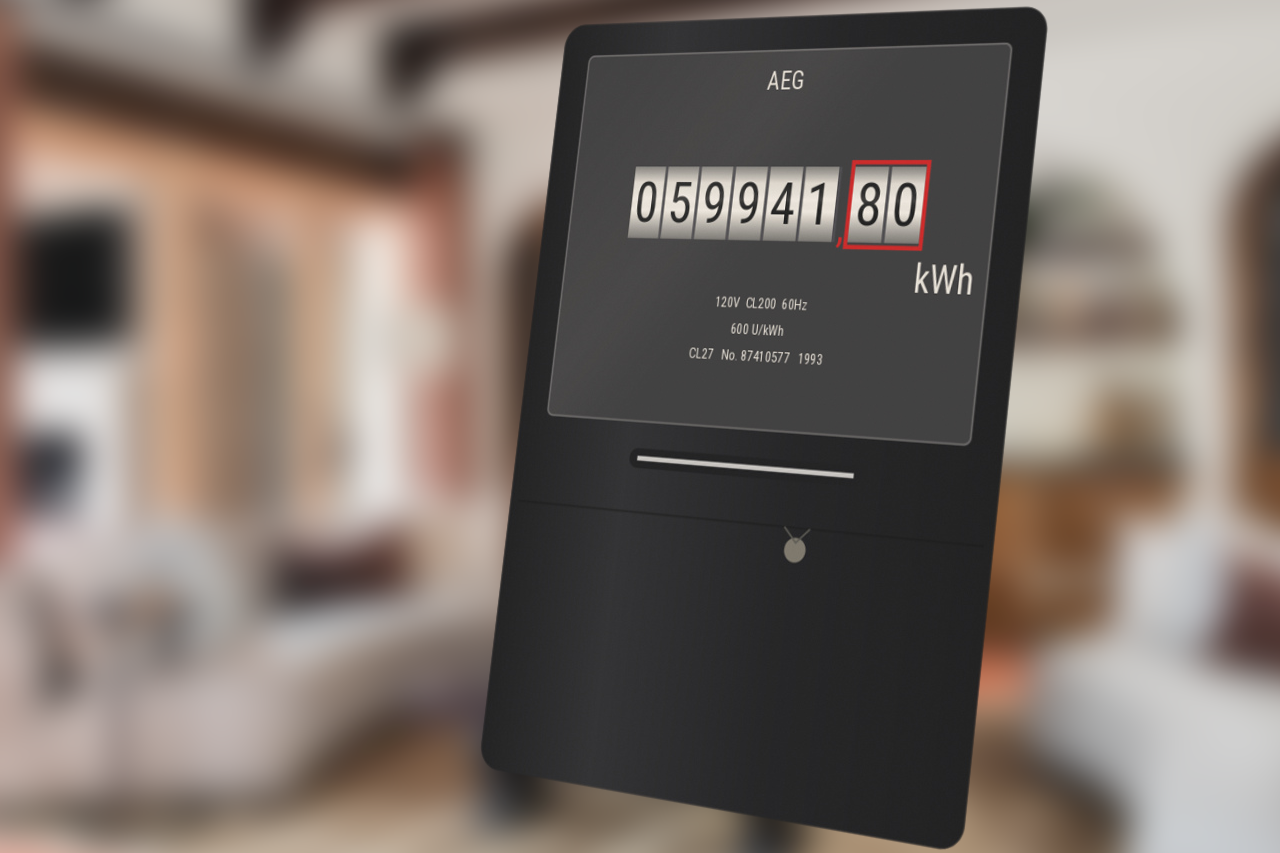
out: 59941.80 kWh
